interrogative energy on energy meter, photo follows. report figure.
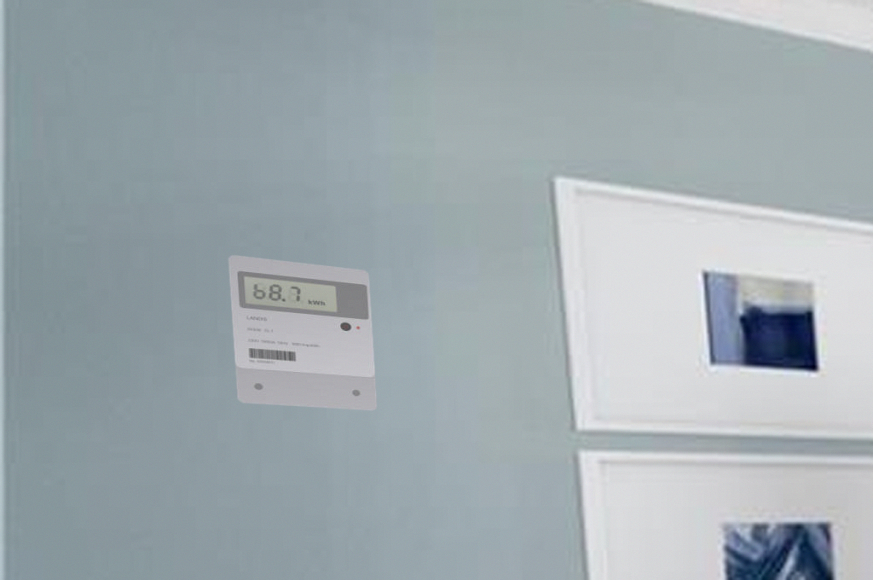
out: 68.7 kWh
